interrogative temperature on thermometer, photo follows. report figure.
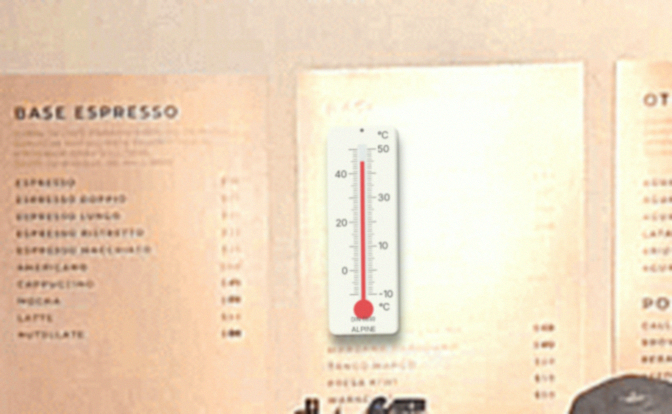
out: 45 °C
